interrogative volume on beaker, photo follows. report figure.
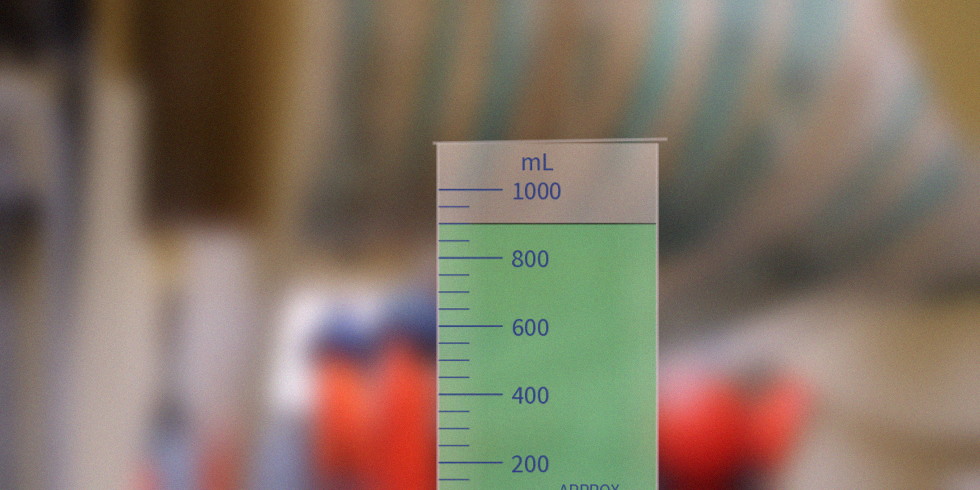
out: 900 mL
